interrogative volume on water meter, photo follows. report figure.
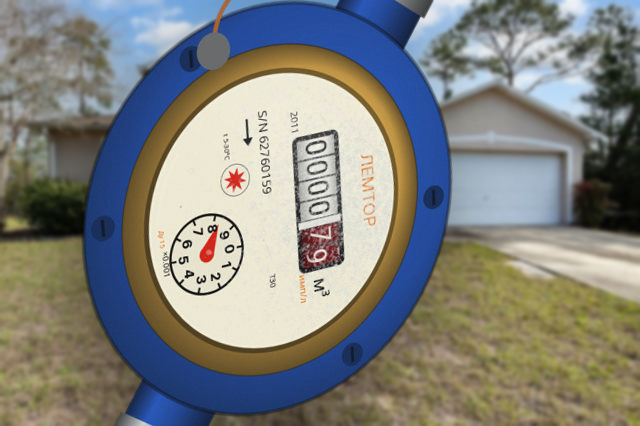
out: 0.788 m³
